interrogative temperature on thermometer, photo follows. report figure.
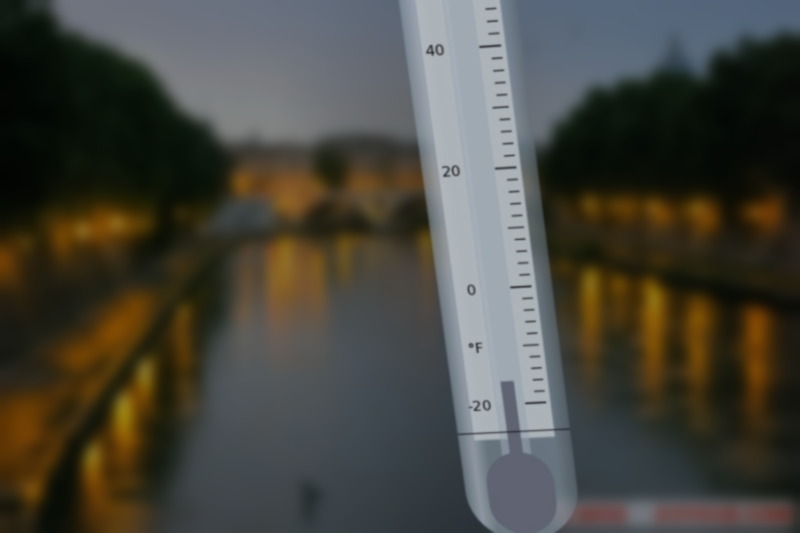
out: -16 °F
